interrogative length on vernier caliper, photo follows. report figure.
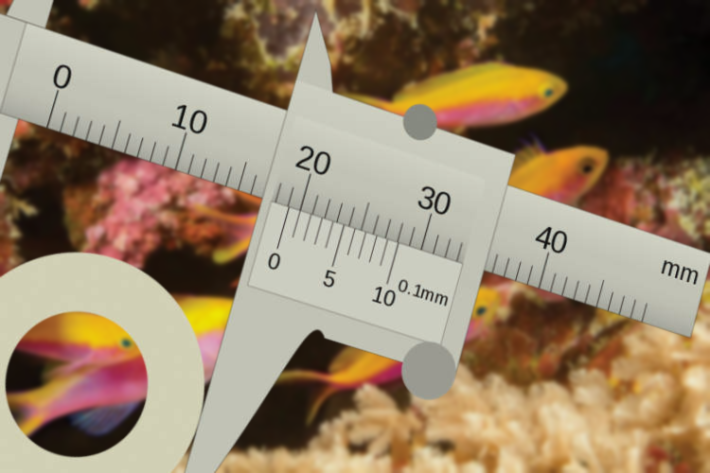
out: 19.1 mm
